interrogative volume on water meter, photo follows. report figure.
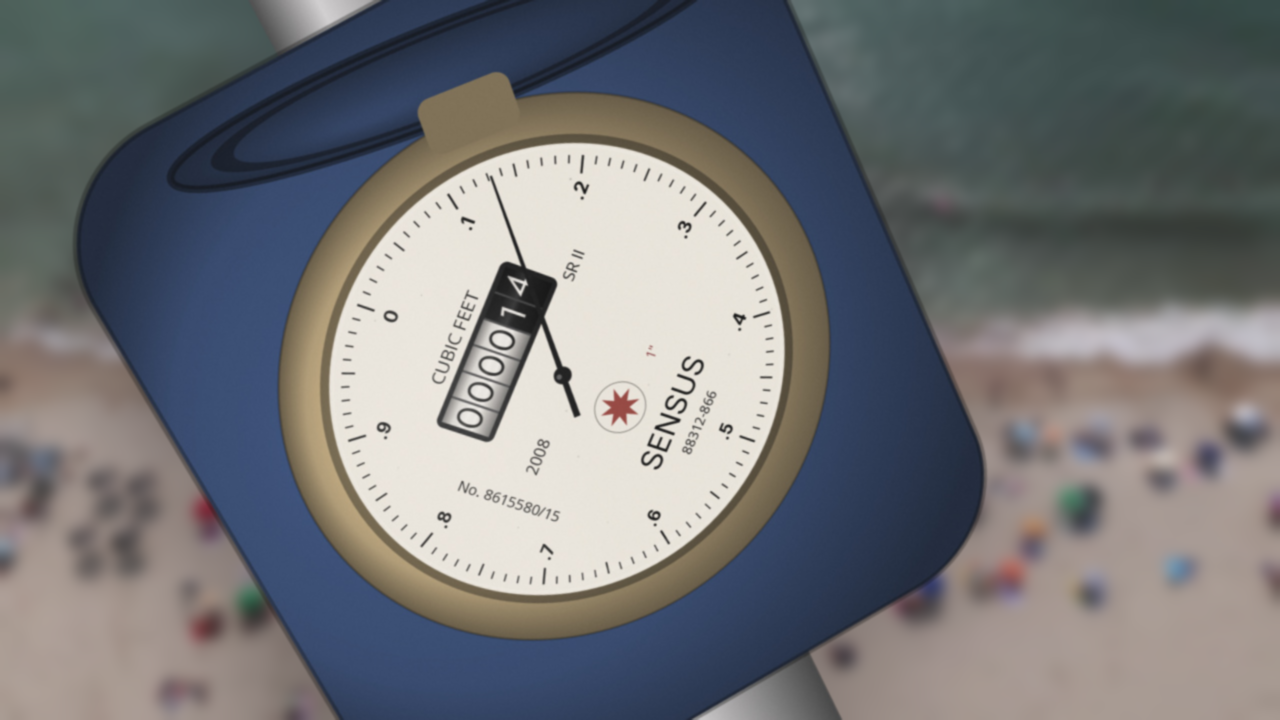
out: 14.13 ft³
